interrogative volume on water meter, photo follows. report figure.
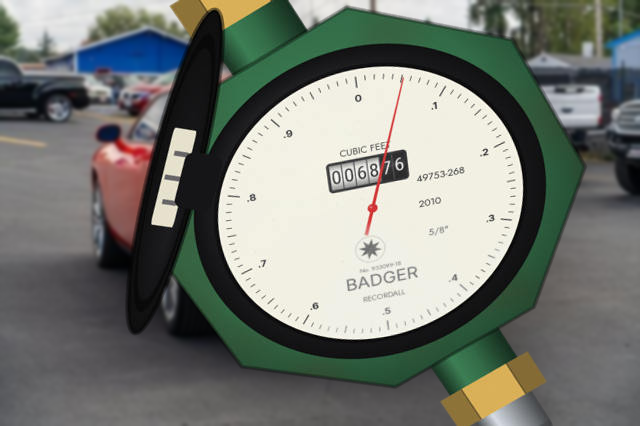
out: 6876.05 ft³
